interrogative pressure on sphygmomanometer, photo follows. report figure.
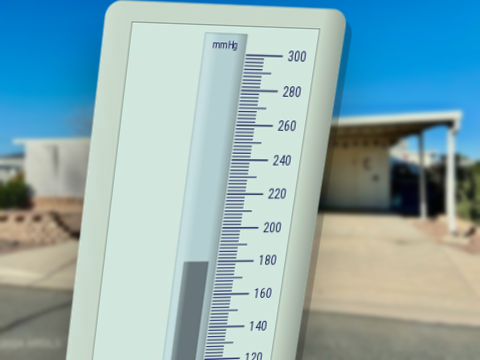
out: 180 mmHg
